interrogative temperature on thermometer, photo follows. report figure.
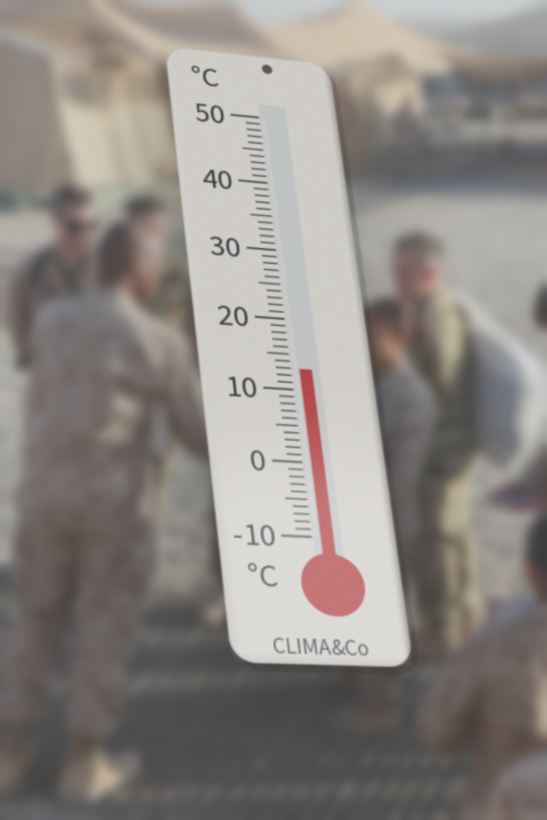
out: 13 °C
